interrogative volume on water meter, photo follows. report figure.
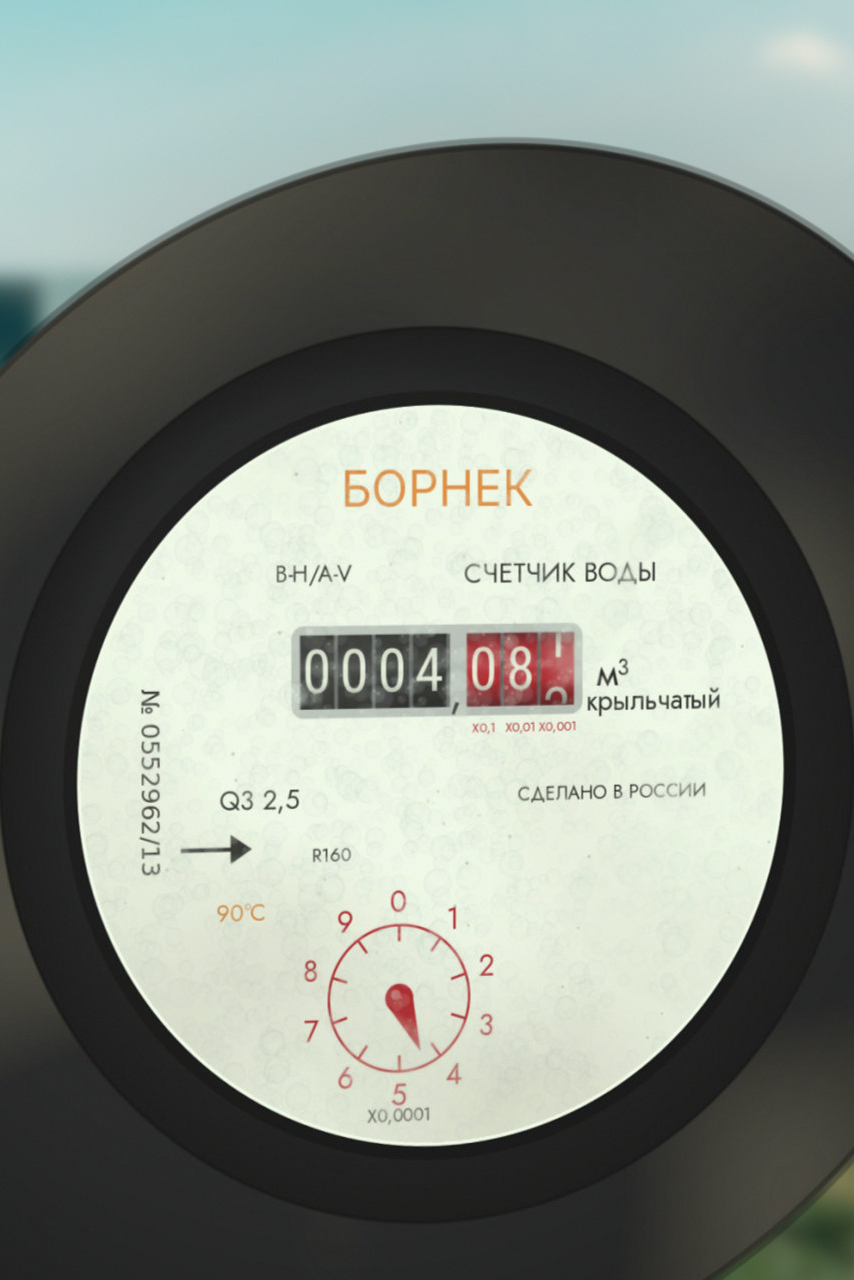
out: 4.0814 m³
